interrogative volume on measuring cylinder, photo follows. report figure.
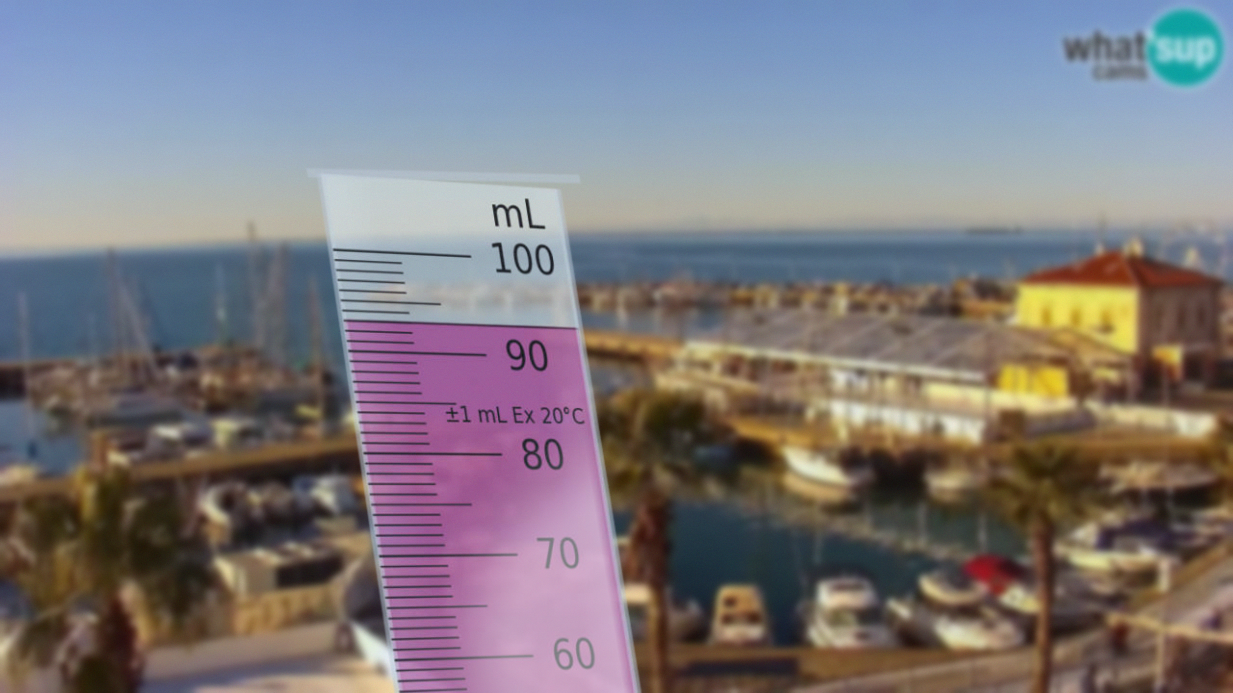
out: 93 mL
